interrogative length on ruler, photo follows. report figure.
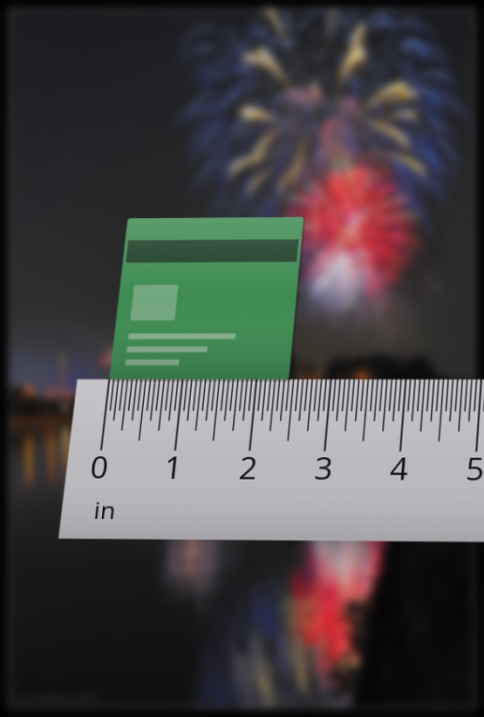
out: 2.4375 in
